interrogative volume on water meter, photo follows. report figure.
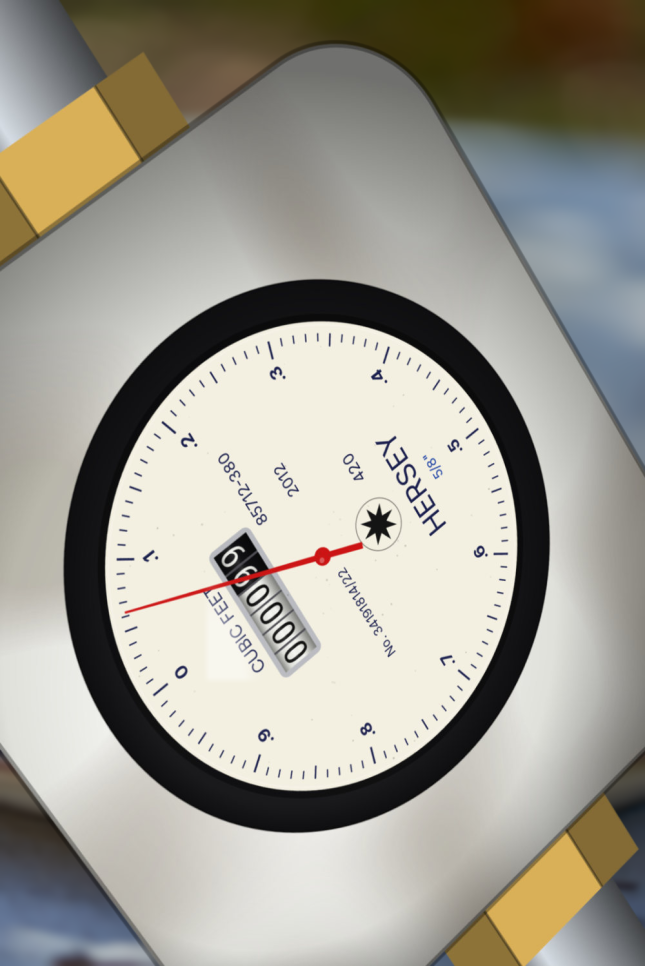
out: 99.06 ft³
